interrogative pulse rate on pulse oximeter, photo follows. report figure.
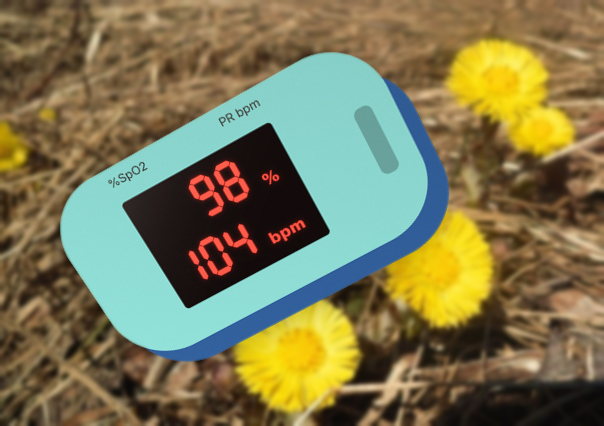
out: 104 bpm
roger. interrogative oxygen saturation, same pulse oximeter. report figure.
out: 98 %
